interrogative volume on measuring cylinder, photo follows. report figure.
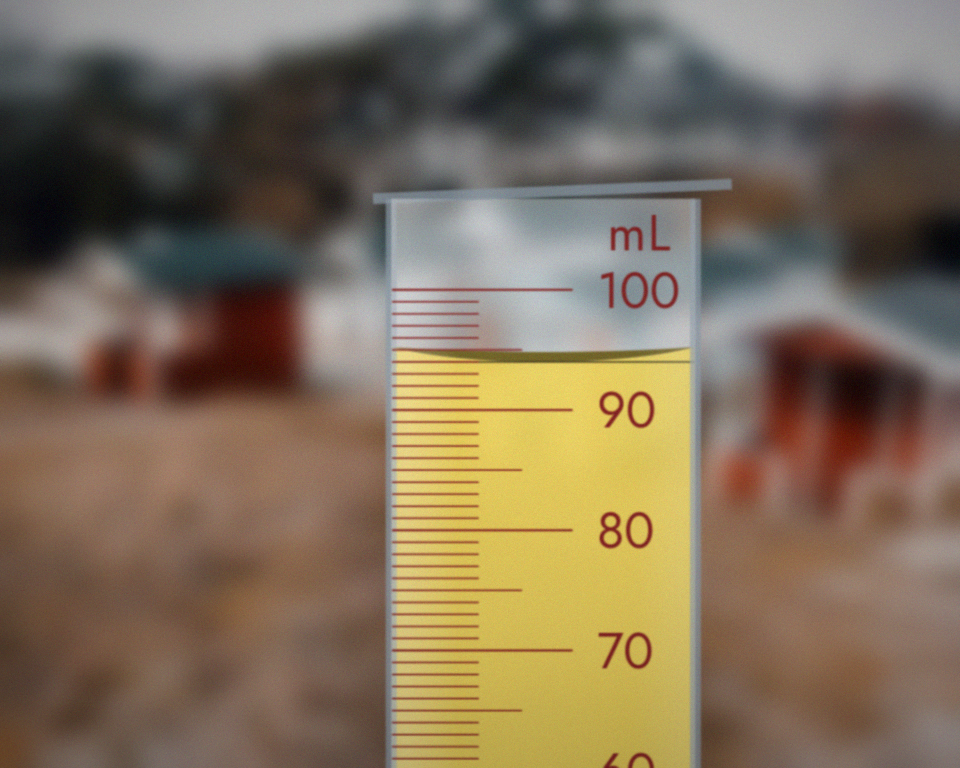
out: 94 mL
